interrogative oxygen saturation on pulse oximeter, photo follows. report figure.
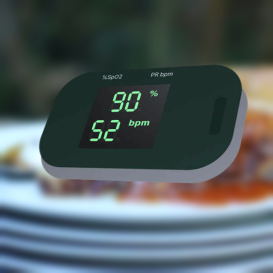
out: 90 %
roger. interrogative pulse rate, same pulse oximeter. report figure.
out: 52 bpm
